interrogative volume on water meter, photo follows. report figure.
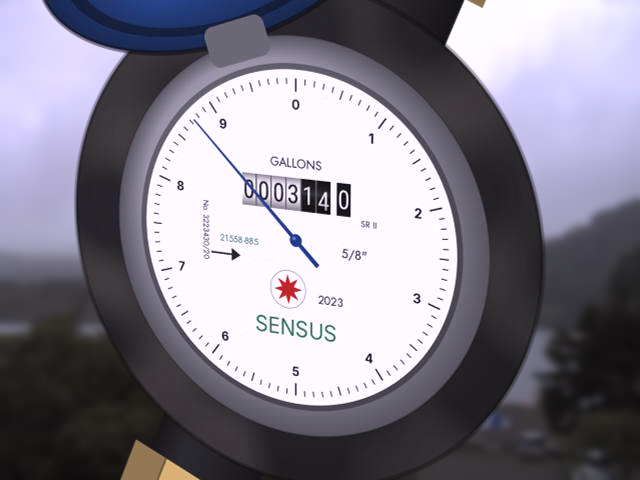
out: 3138.7 gal
